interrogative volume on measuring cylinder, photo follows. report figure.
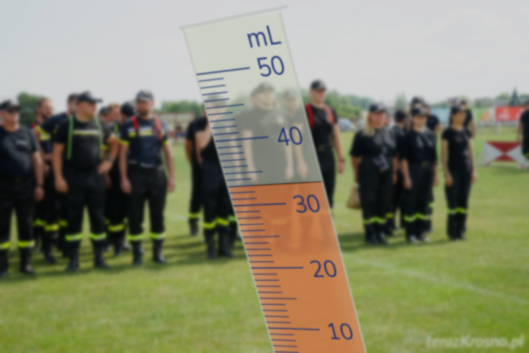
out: 33 mL
